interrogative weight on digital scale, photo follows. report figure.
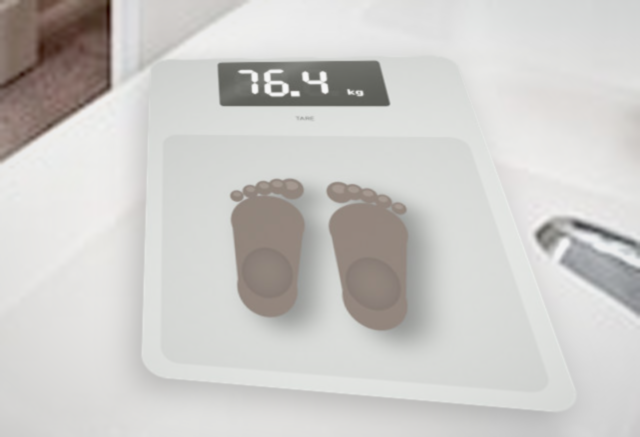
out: 76.4 kg
